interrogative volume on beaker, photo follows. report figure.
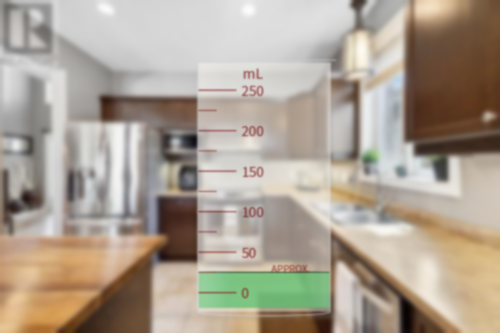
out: 25 mL
